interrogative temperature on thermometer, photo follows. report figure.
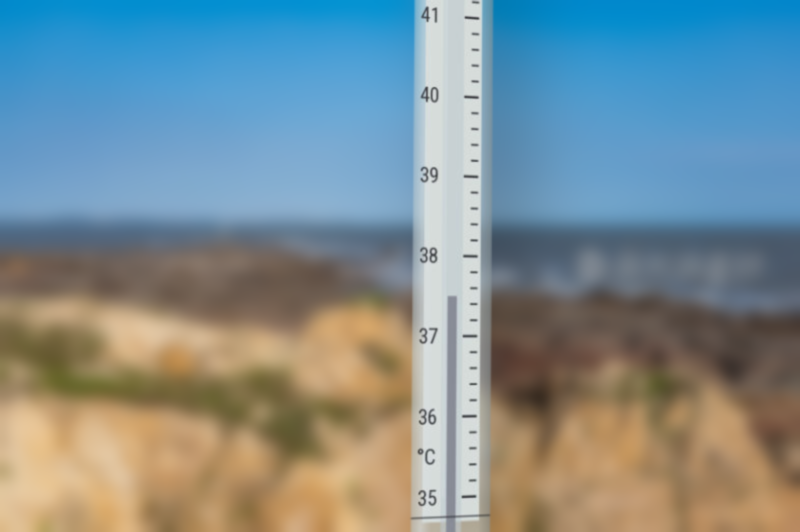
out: 37.5 °C
